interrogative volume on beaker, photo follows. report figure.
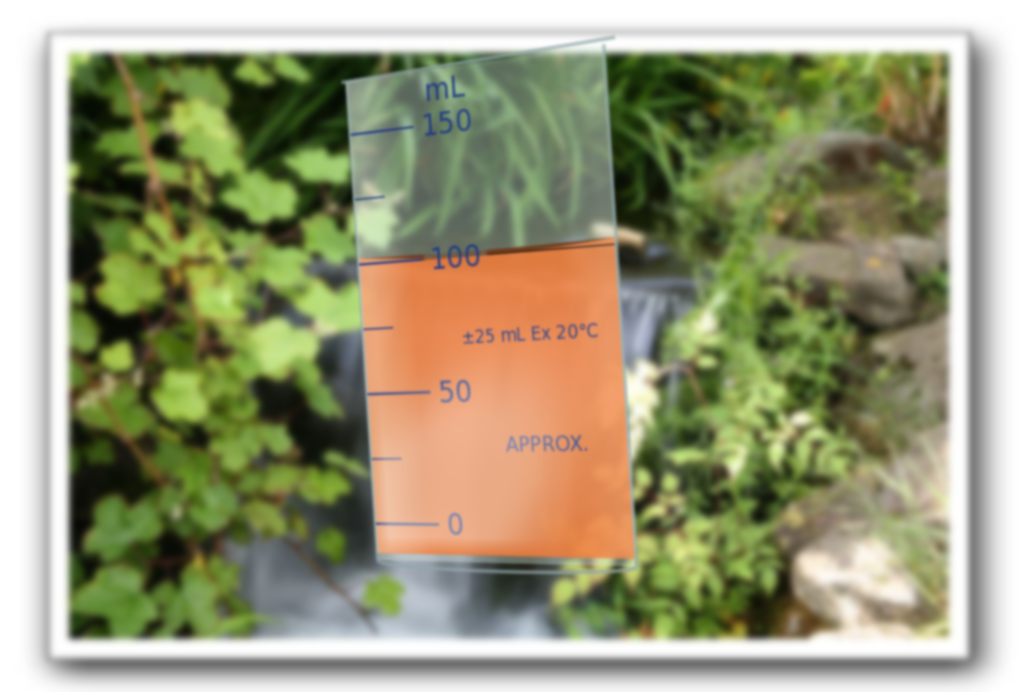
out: 100 mL
